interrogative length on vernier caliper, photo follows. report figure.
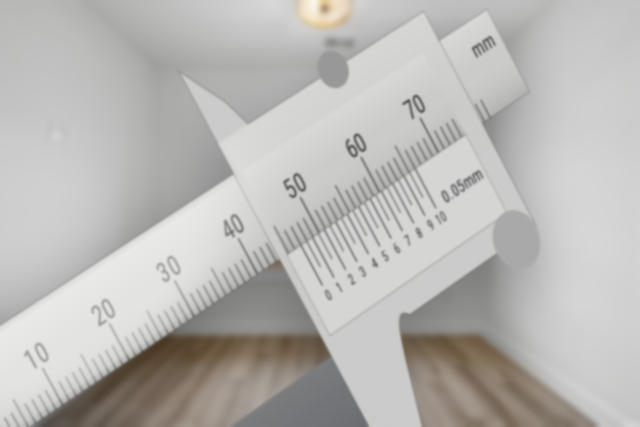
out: 47.0 mm
